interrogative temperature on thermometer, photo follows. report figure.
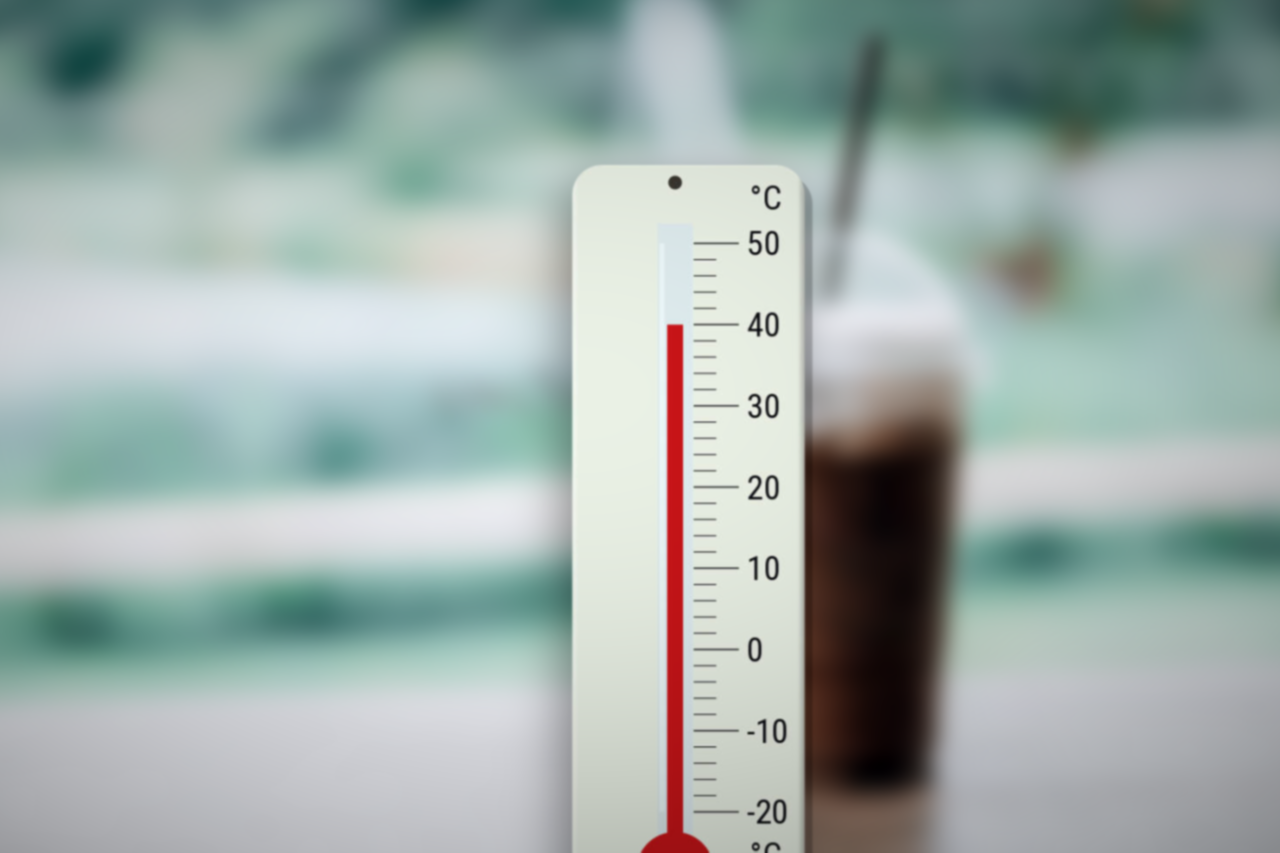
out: 40 °C
